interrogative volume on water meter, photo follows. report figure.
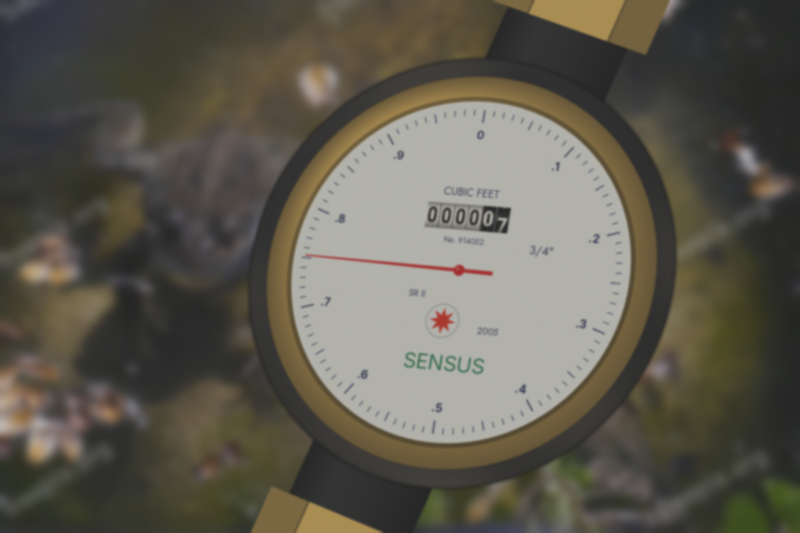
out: 6.75 ft³
